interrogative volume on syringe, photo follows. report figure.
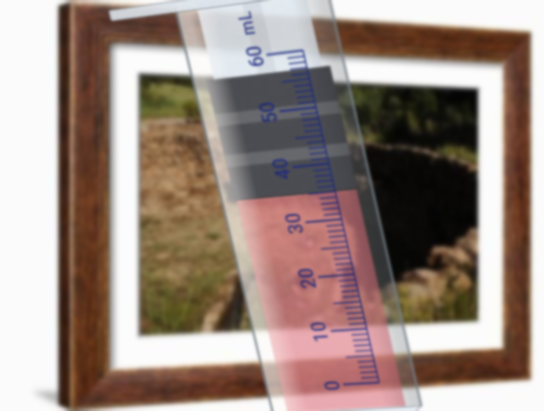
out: 35 mL
